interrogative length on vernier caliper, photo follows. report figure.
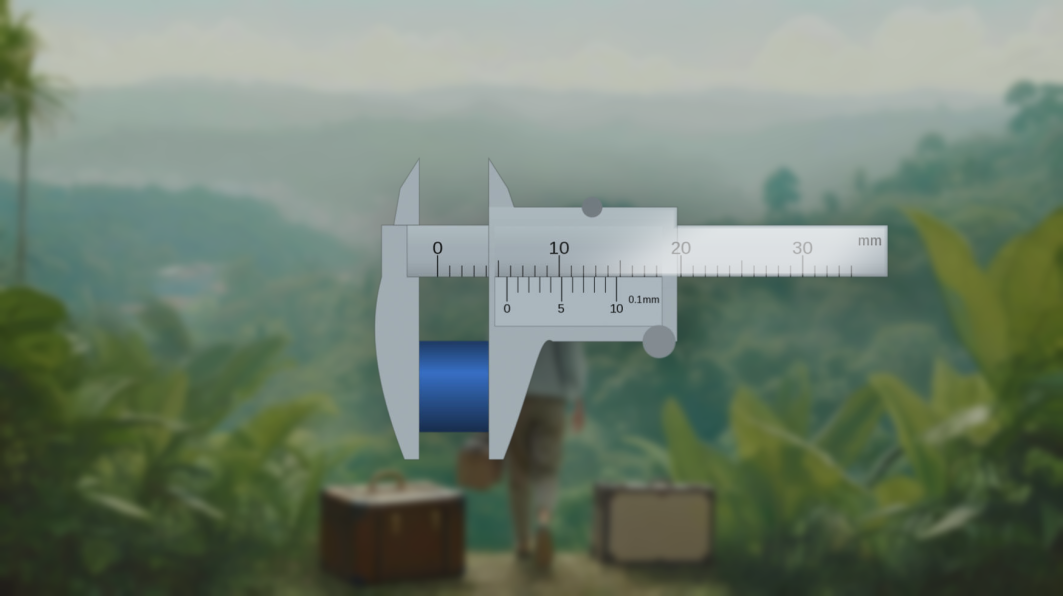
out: 5.7 mm
